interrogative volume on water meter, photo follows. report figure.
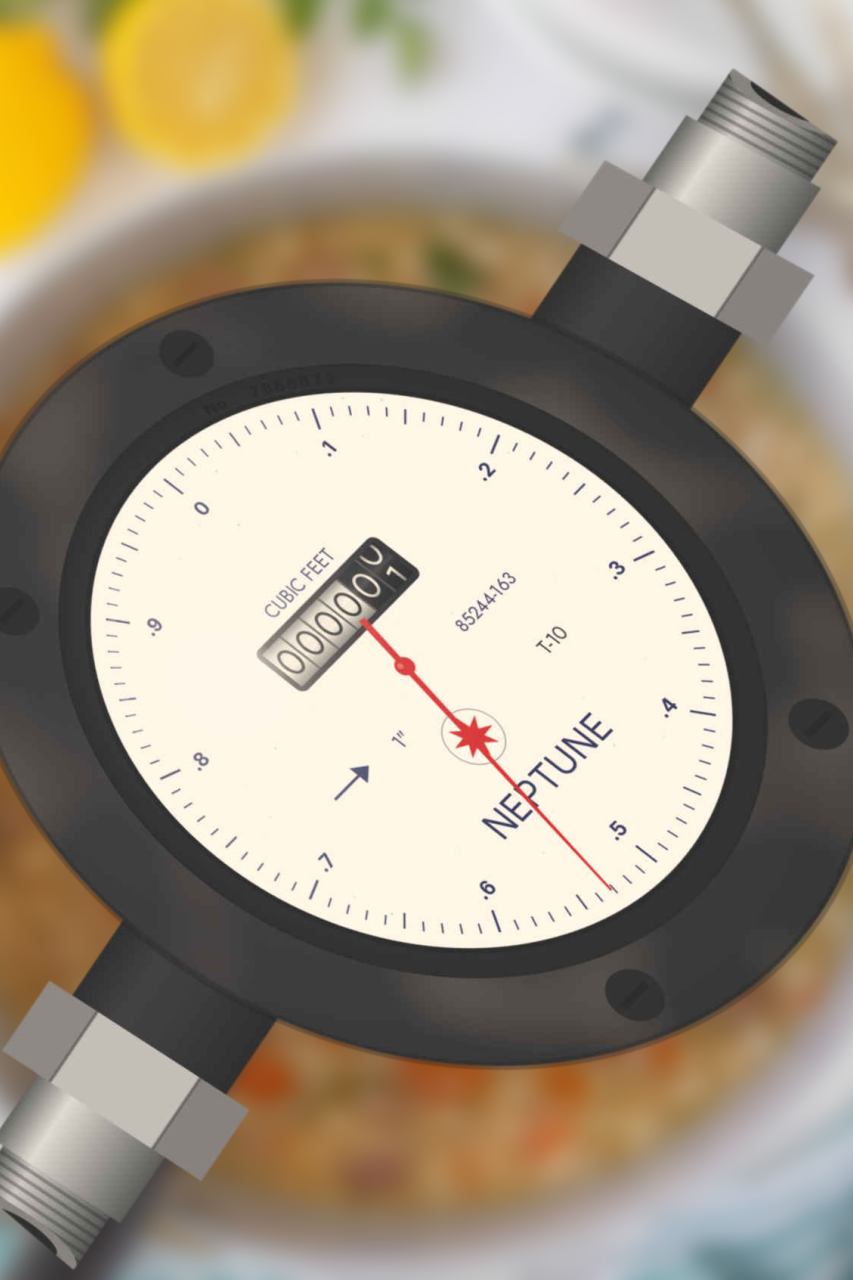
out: 0.53 ft³
